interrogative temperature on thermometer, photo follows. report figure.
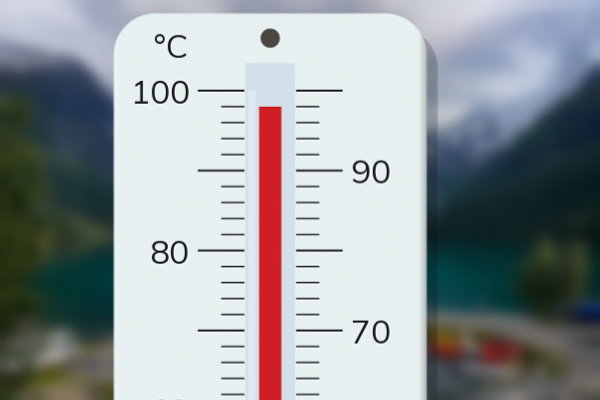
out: 98 °C
